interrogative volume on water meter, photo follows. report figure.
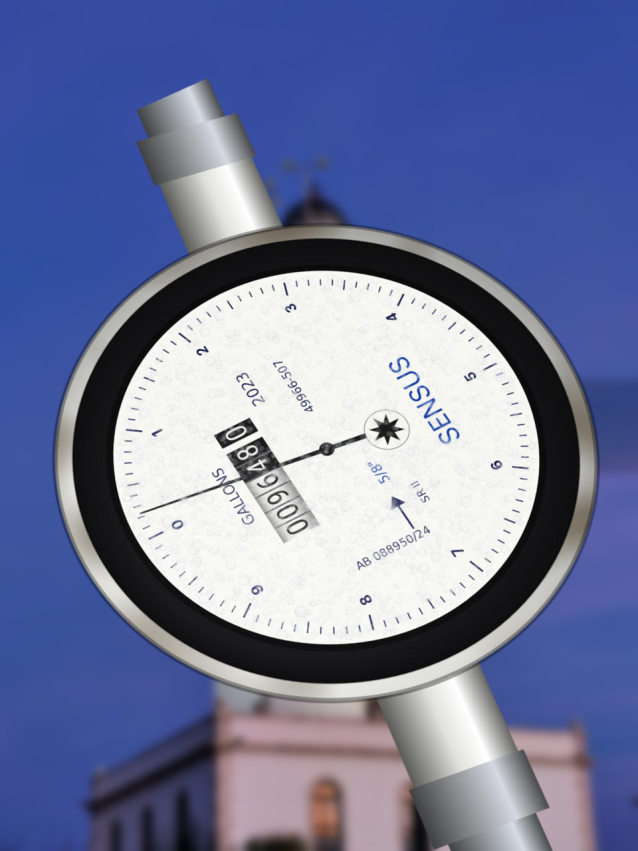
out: 96480.2 gal
